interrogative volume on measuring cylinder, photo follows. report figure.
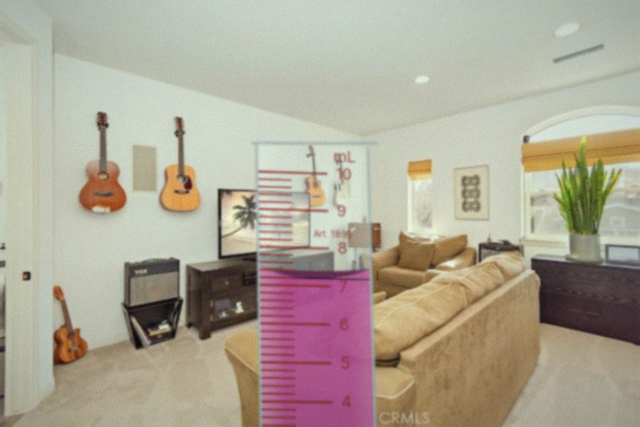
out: 7.2 mL
